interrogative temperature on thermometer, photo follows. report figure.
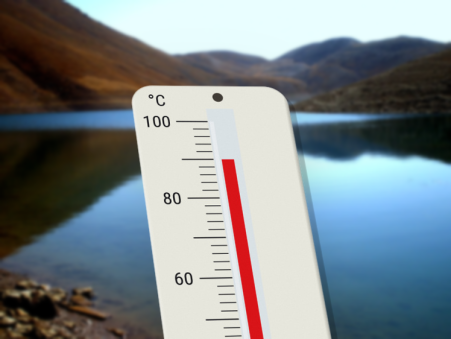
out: 90 °C
